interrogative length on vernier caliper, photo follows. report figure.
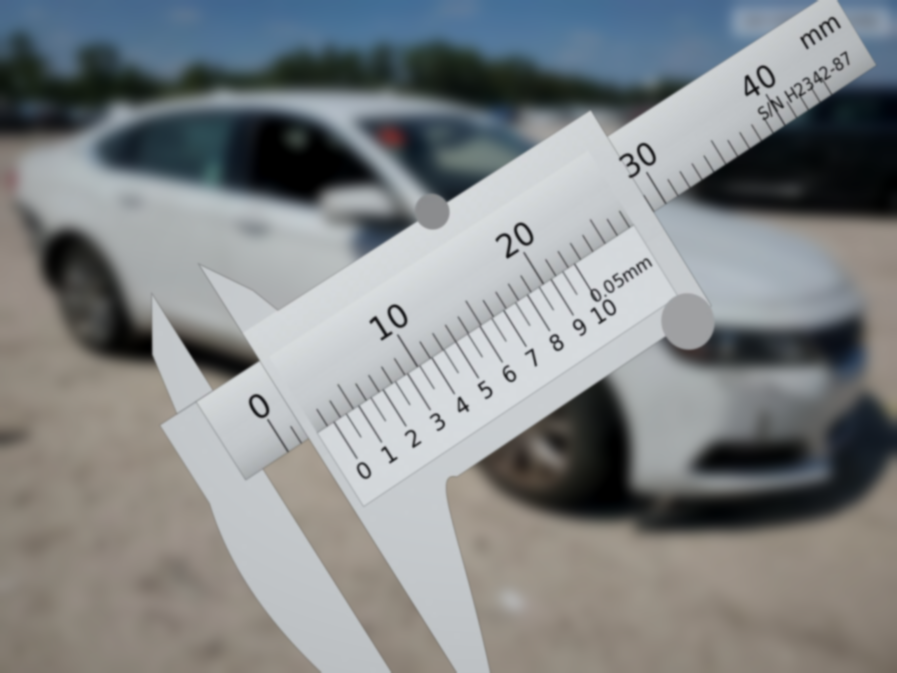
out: 3.5 mm
